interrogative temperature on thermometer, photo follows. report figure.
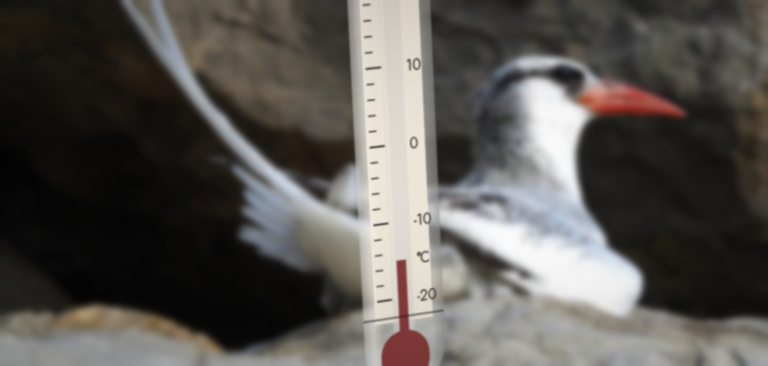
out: -15 °C
